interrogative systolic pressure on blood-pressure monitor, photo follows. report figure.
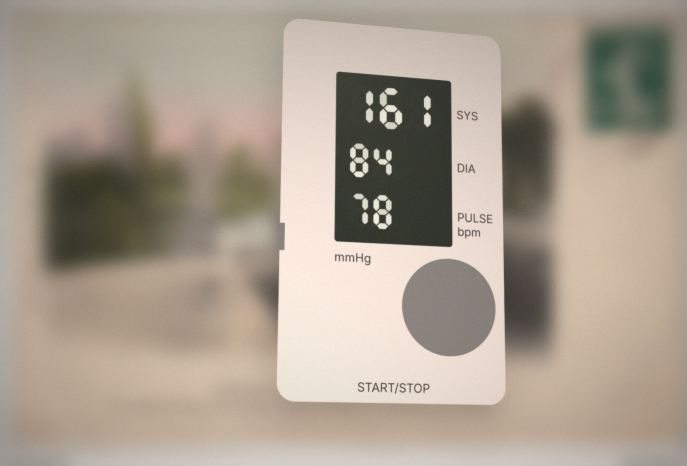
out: 161 mmHg
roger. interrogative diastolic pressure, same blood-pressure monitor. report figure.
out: 84 mmHg
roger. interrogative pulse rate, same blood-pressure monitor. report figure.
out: 78 bpm
